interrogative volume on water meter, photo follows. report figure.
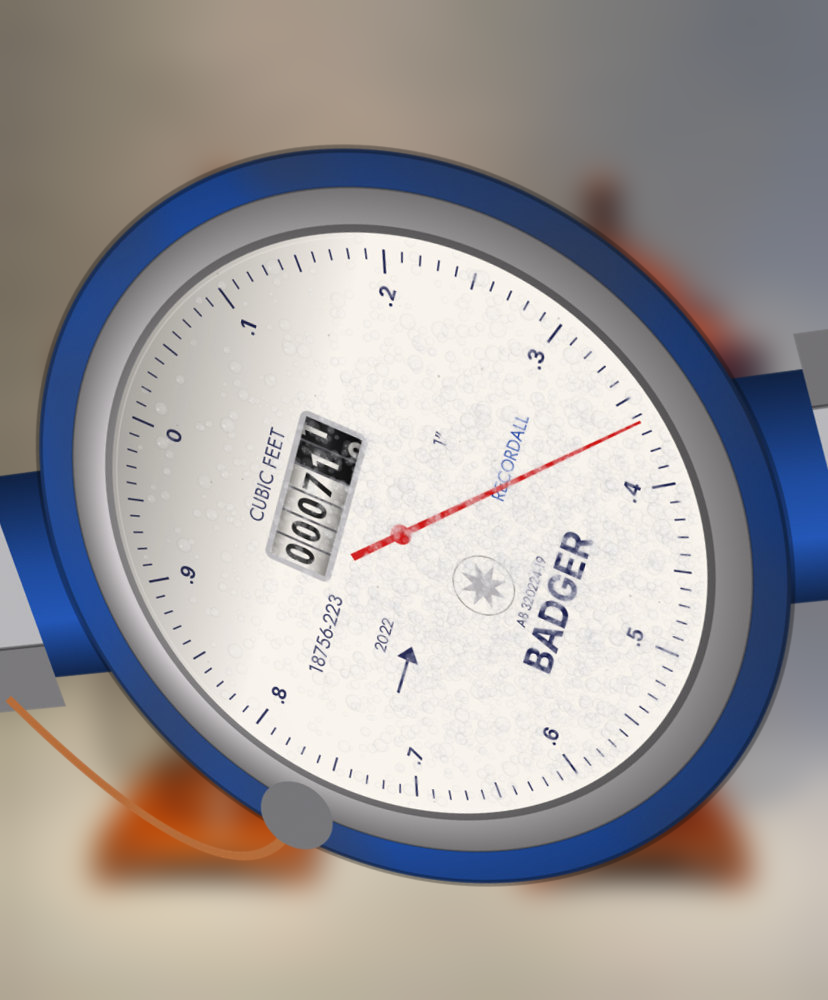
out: 711.36 ft³
